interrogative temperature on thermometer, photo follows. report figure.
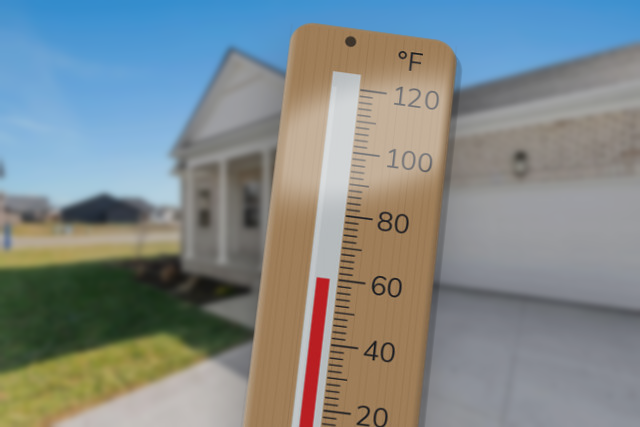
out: 60 °F
